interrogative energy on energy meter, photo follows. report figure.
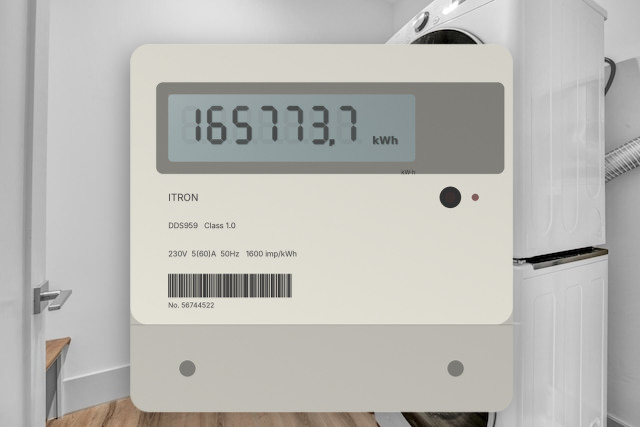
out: 165773.7 kWh
